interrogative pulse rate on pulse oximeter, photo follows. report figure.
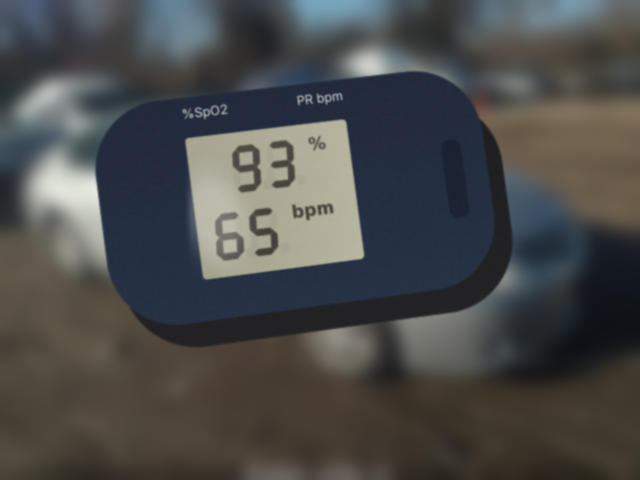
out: 65 bpm
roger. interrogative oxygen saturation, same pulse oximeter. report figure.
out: 93 %
